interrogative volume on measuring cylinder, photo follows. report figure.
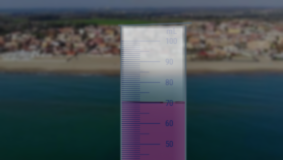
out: 70 mL
